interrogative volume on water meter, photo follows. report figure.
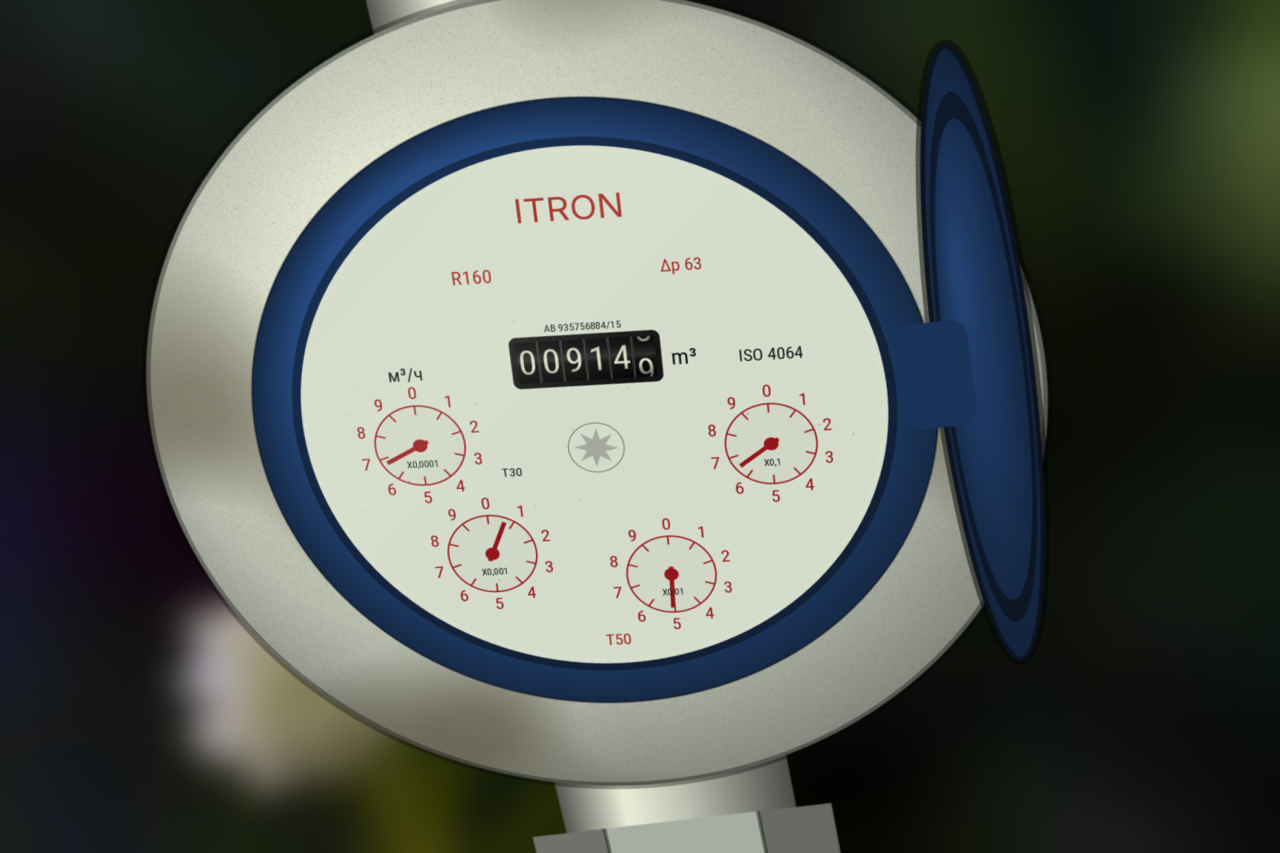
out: 9148.6506 m³
